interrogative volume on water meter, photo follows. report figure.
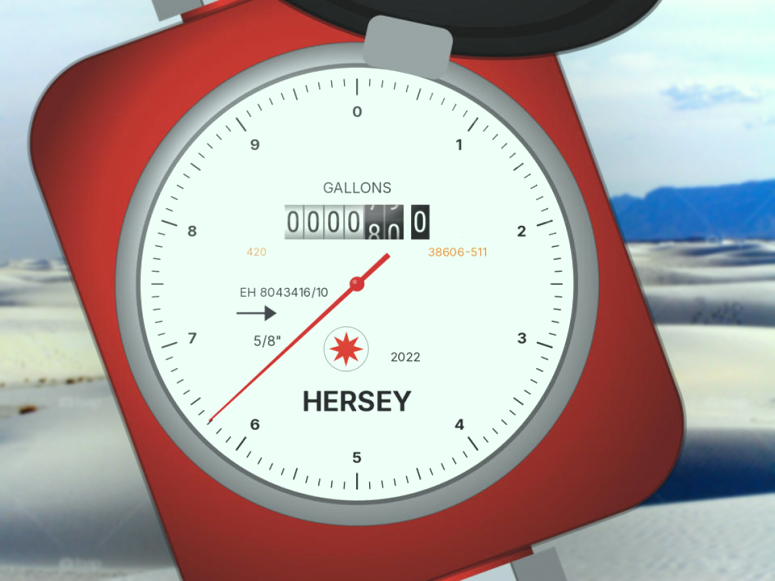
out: 796.3 gal
